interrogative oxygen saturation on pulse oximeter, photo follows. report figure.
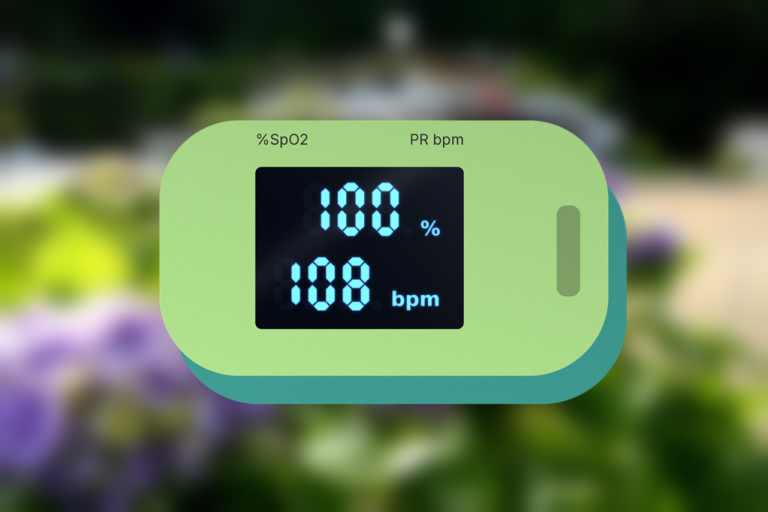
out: 100 %
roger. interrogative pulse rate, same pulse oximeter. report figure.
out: 108 bpm
